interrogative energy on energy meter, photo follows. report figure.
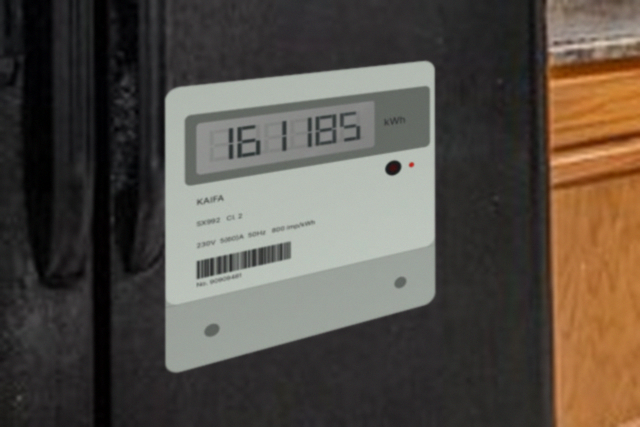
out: 161185 kWh
